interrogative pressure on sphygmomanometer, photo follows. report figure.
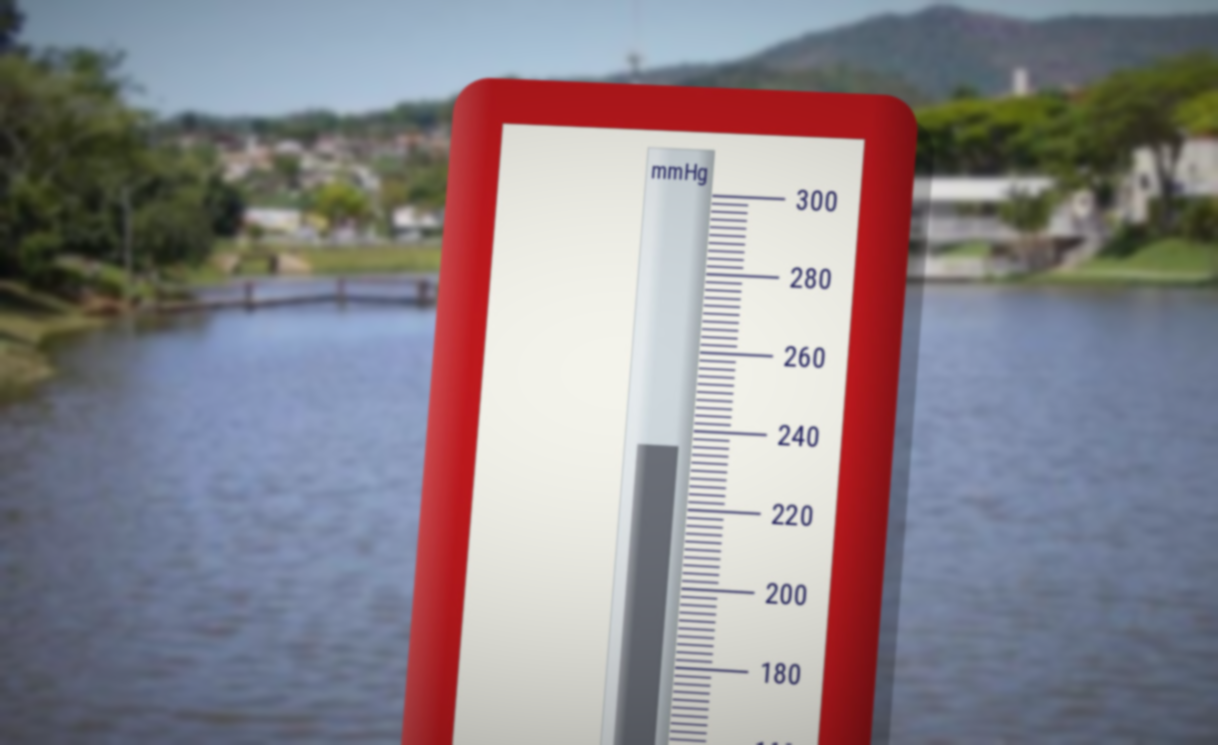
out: 236 mmHg
